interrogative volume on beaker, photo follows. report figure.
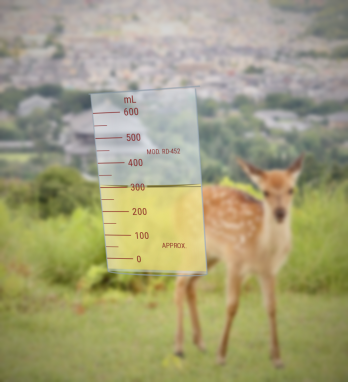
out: 300 mL
